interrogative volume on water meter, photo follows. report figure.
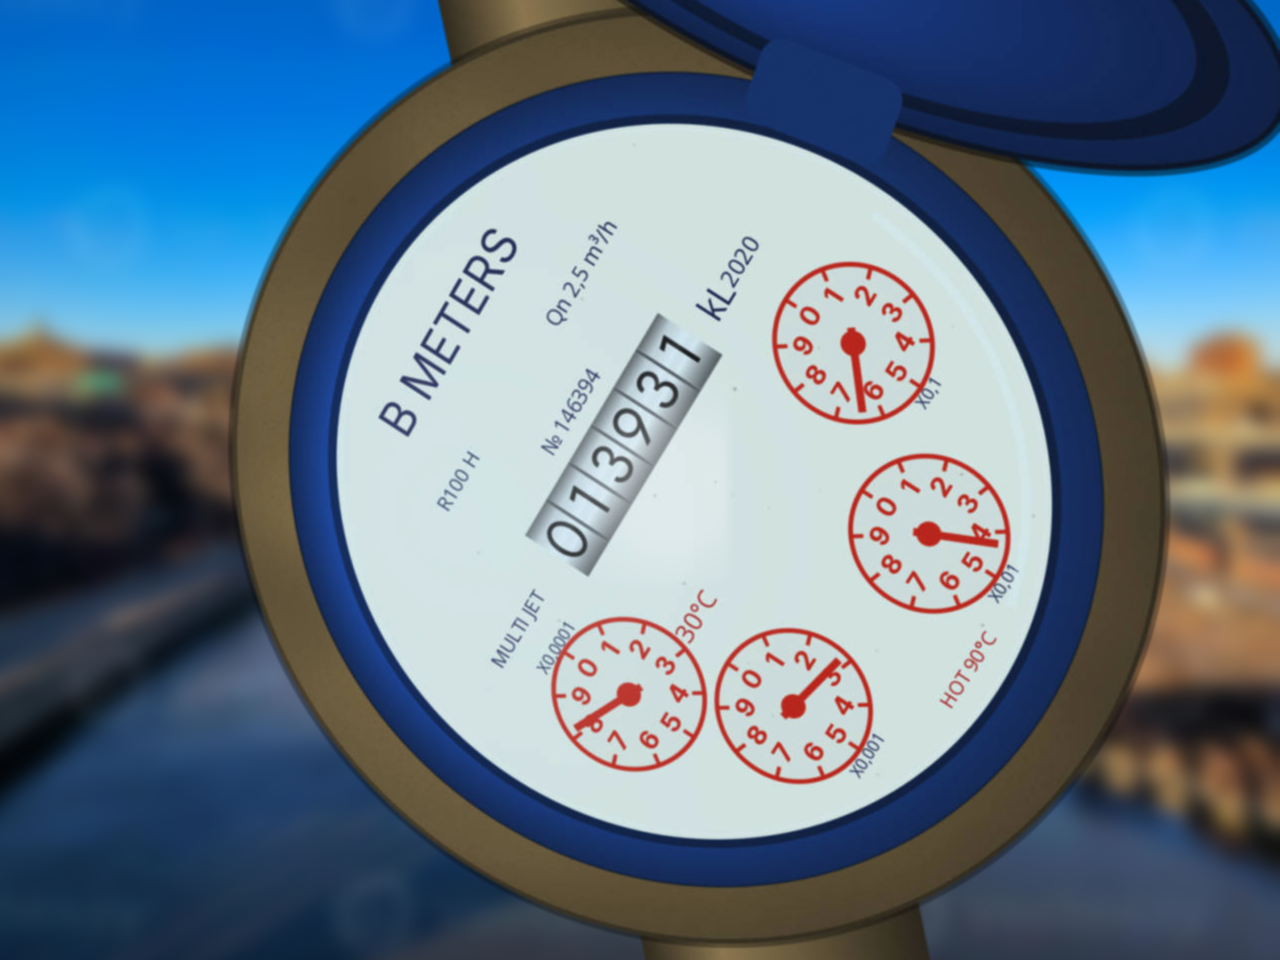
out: 13931.6428 kL
